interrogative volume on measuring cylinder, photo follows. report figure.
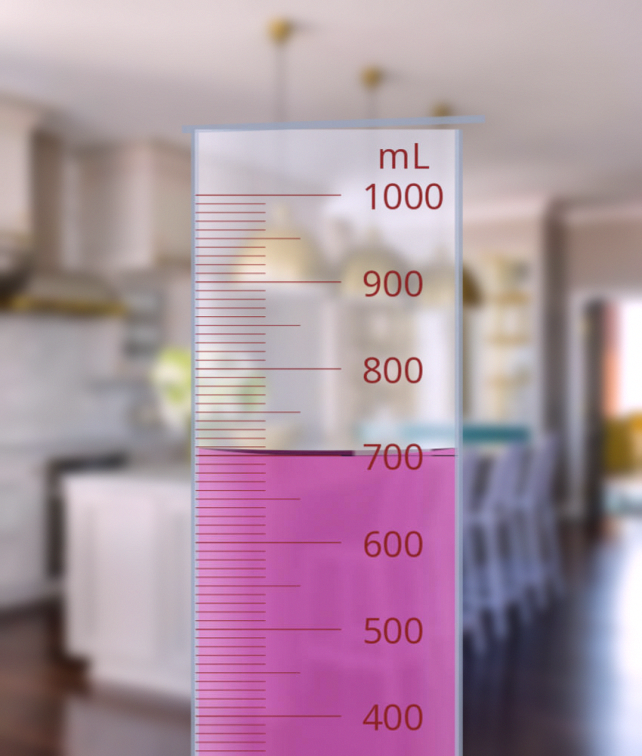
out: 700 mL
